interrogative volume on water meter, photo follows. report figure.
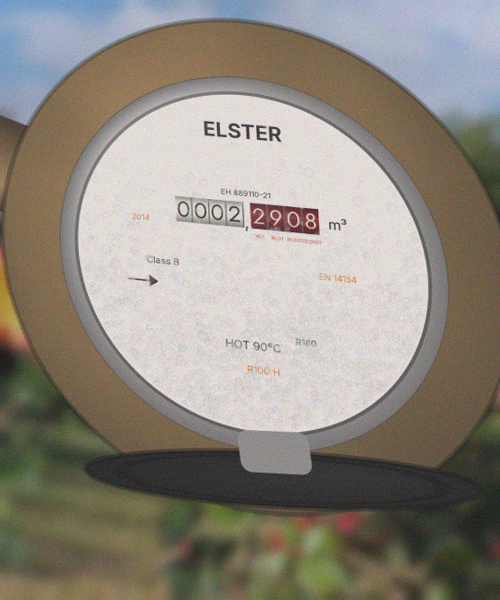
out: 2.2908 m³
